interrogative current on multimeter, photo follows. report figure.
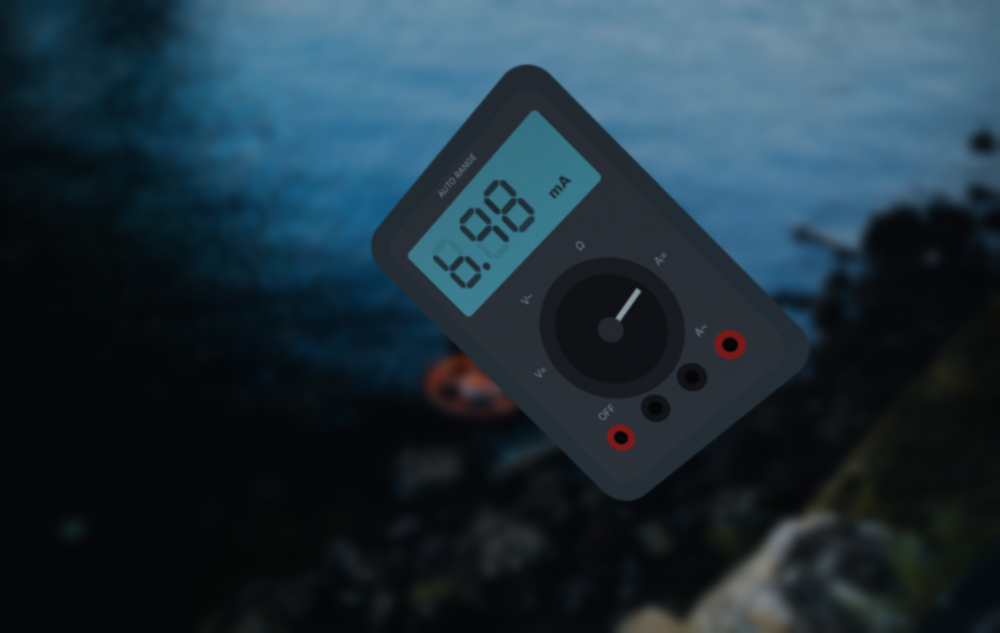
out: 6.98 mA
